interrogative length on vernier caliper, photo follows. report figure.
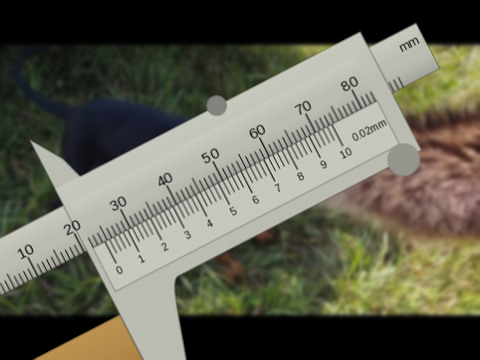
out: 24.5 mm
